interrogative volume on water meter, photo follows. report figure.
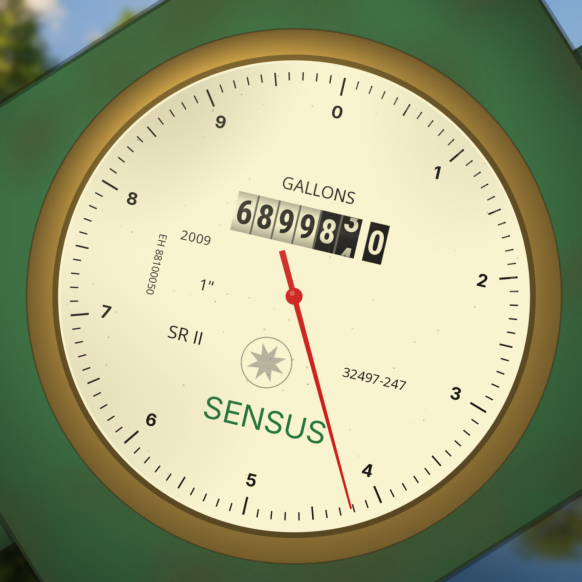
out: 6899834.2 gal
